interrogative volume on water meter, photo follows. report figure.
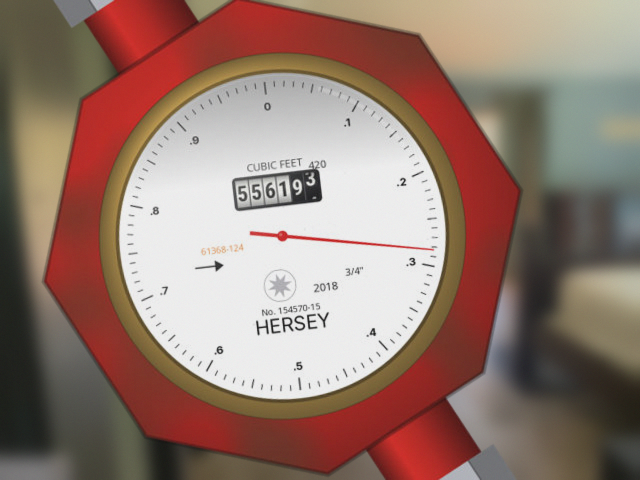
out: 556193.28 ft³
